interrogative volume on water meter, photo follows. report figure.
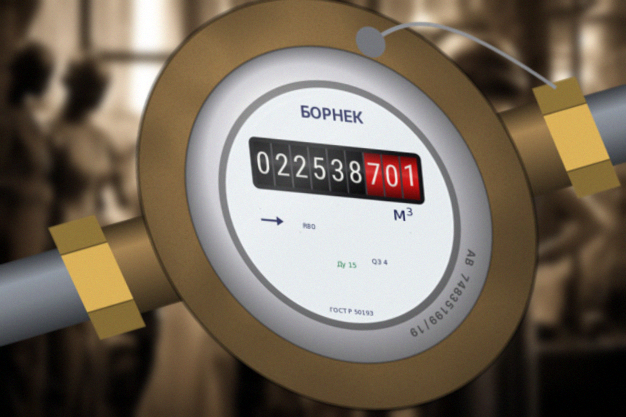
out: 22538.701 m³
